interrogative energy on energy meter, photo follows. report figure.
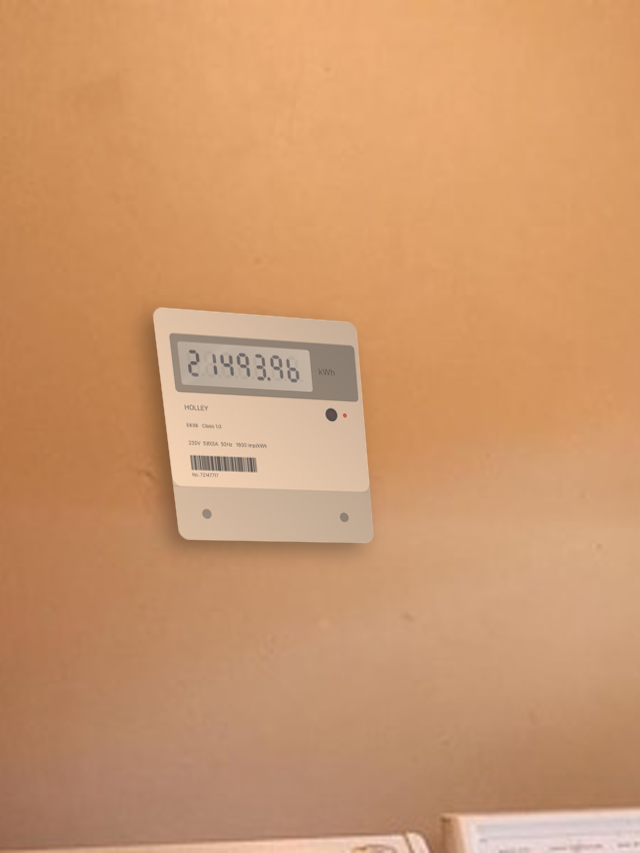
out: 21493.96 kWh
